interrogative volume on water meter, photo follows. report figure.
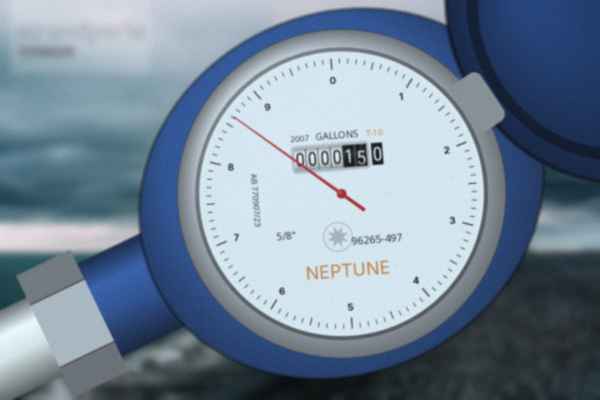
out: 148.6 gal
